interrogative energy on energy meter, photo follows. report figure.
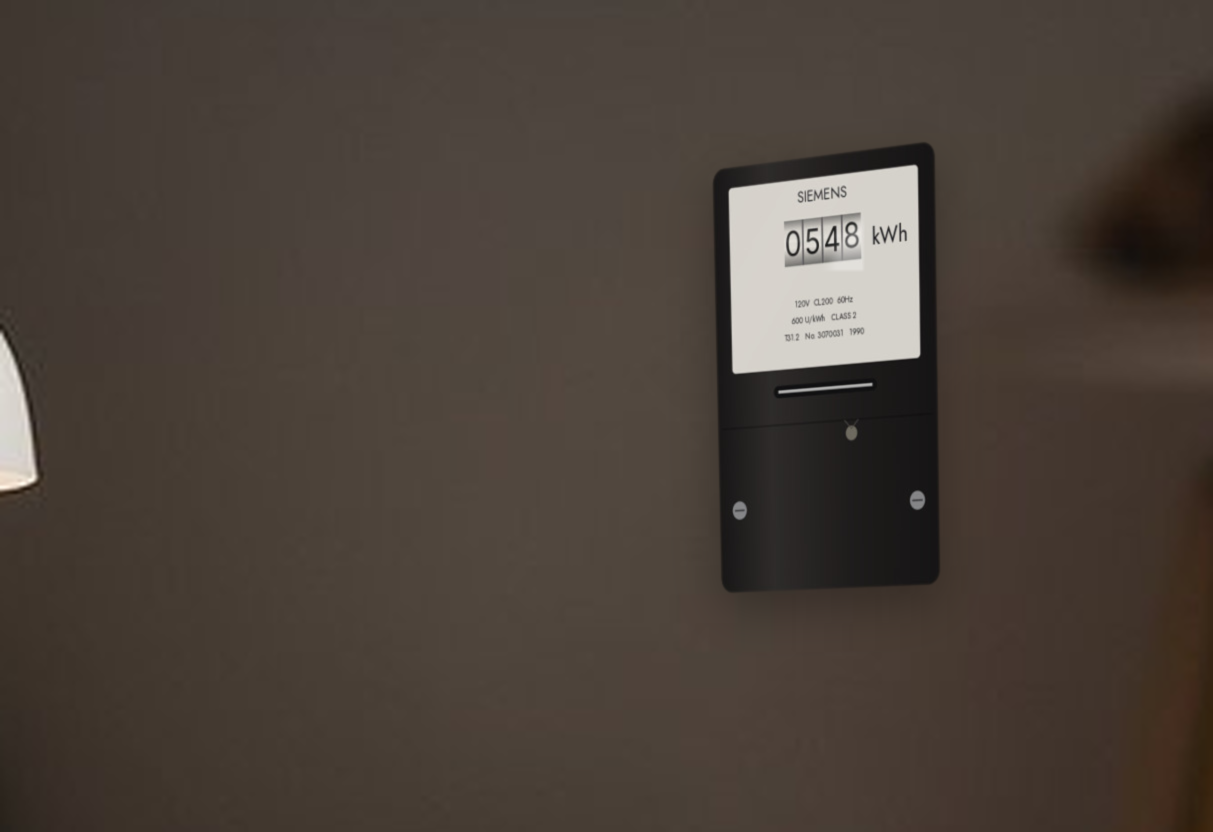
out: 548 kWh
